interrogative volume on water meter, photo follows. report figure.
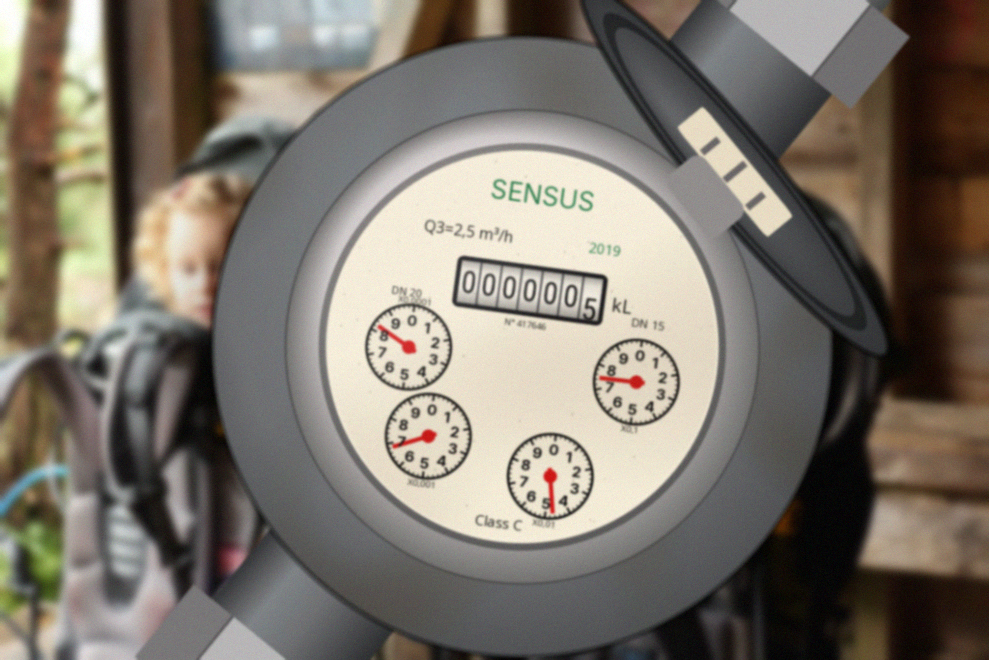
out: 4.7468 kL
